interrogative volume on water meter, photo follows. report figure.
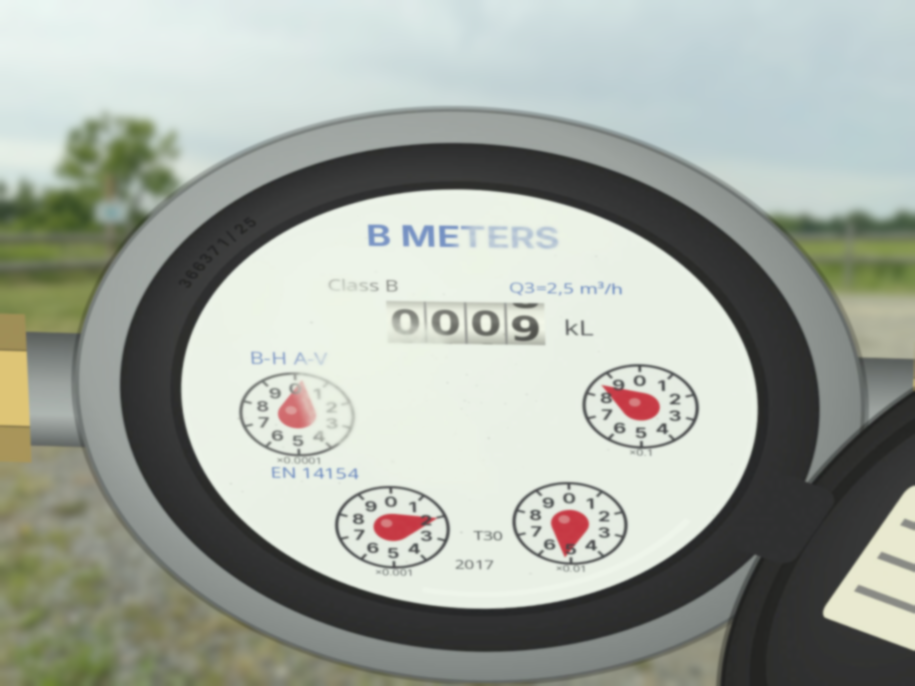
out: 8.8520 kL
